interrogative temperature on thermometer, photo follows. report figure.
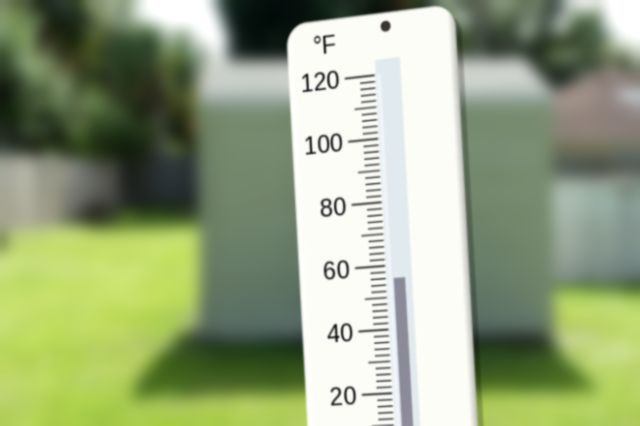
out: 56 °F
